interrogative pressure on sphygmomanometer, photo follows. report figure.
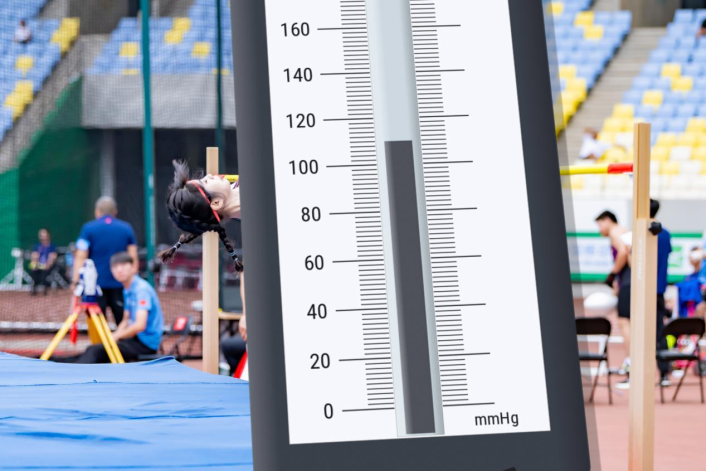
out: 110 mmHg
